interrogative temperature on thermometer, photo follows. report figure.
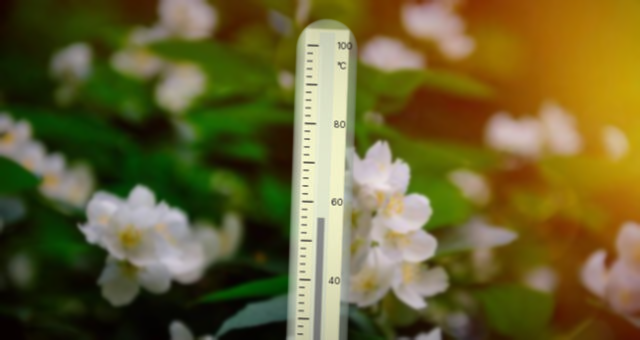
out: 56 °C
